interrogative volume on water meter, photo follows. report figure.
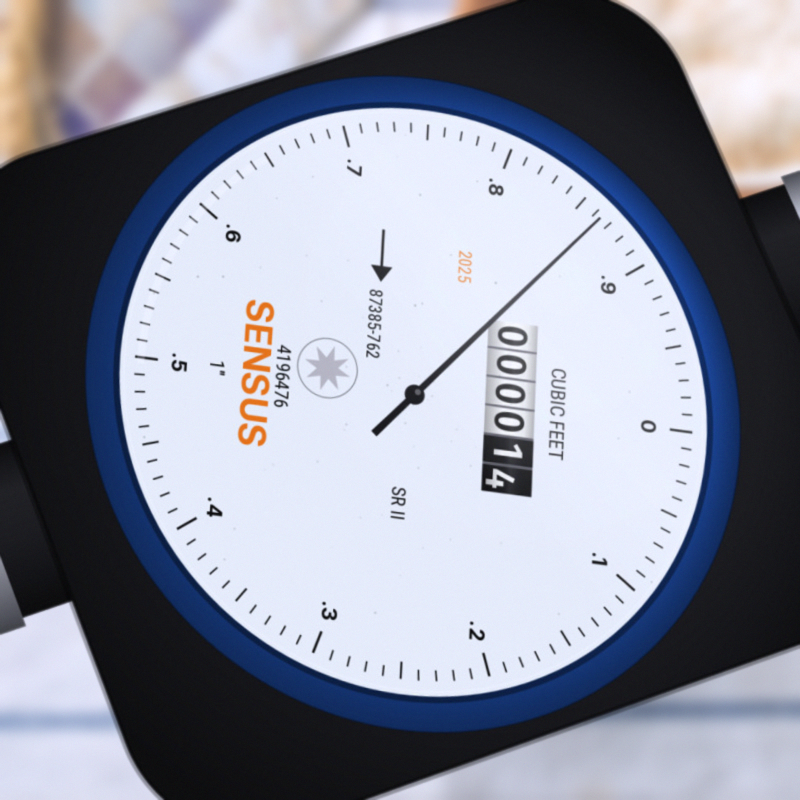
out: 13.86 ft³
